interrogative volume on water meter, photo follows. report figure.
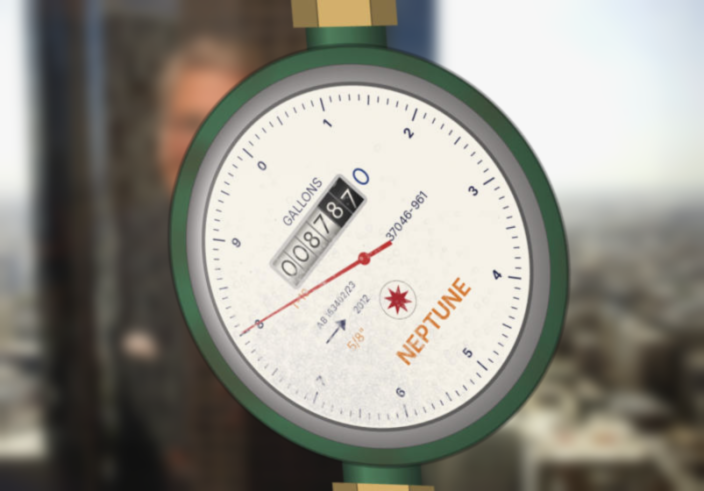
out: 87868.0 gal
